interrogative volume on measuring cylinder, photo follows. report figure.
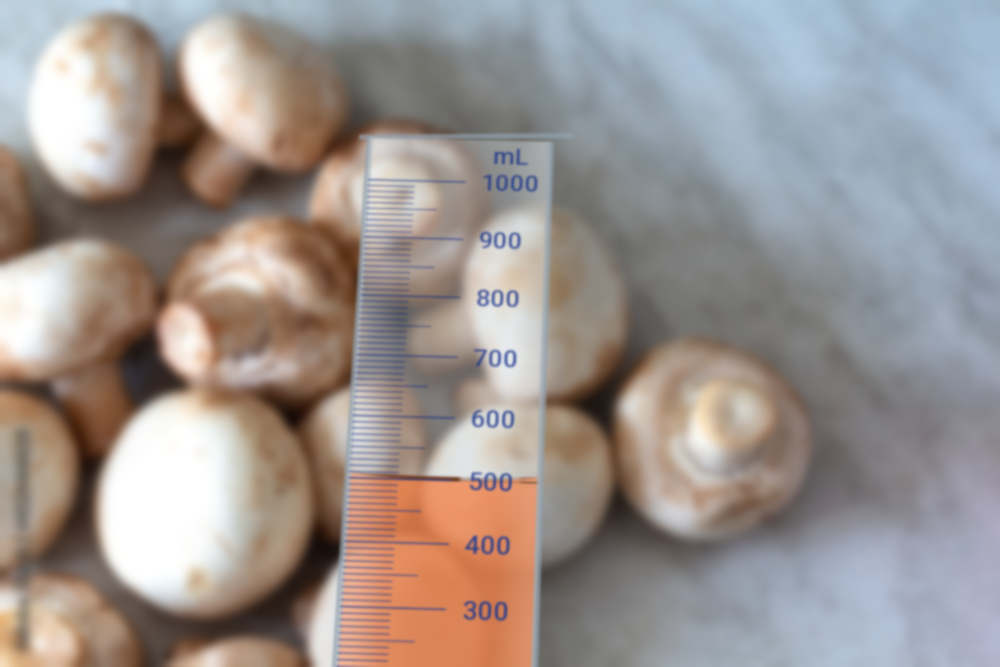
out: 500 mL
